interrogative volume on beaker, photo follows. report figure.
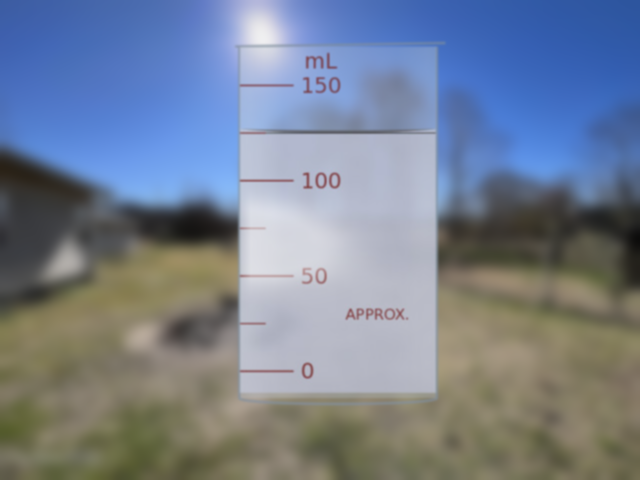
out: 125 mL
